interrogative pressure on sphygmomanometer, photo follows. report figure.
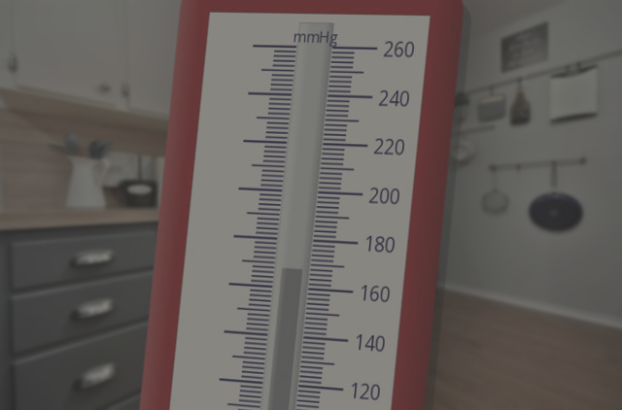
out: 168 mmHg
